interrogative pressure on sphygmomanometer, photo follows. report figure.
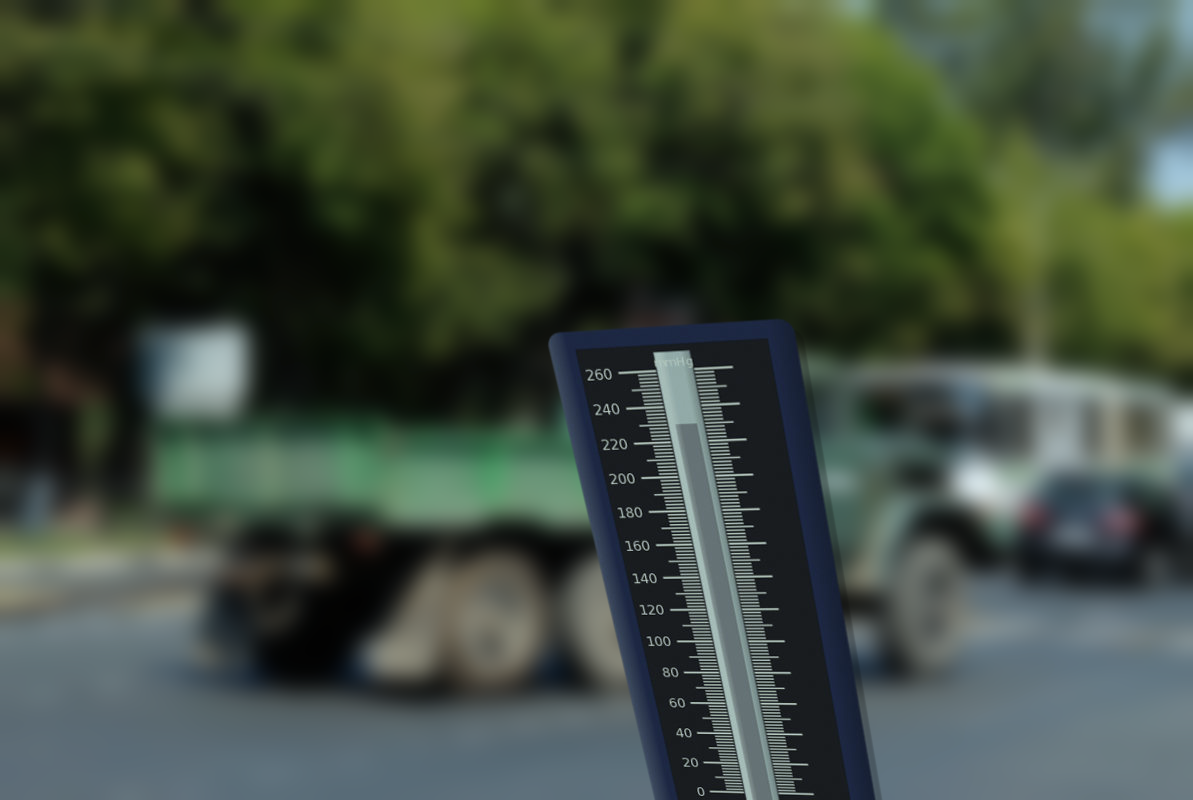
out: 230 mmHg
